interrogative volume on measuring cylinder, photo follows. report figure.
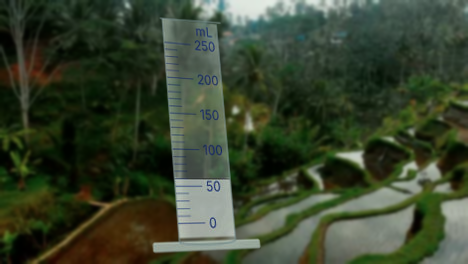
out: 60 mL
